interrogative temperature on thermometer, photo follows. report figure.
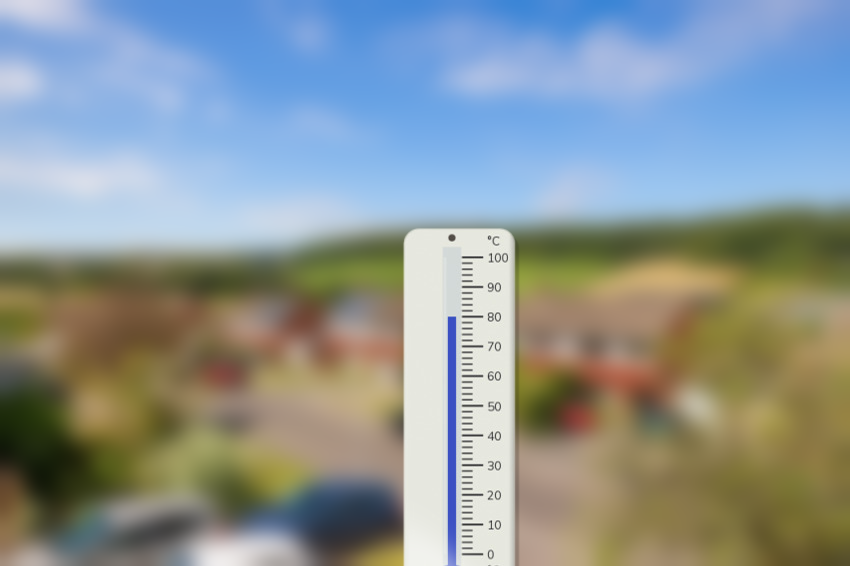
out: 80 °C
